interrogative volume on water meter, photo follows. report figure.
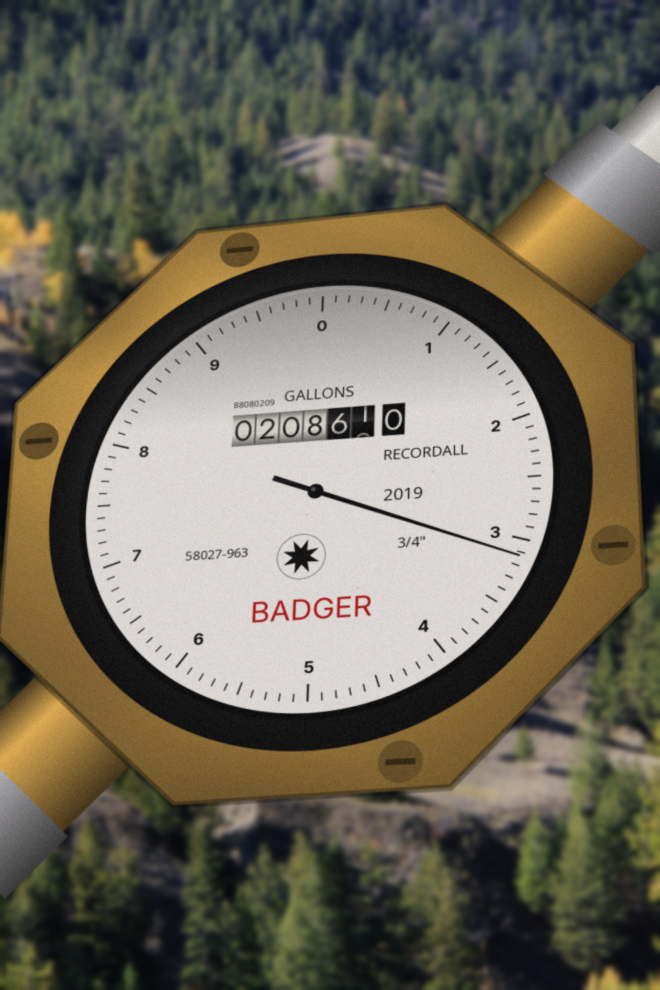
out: 208613.1 gal
